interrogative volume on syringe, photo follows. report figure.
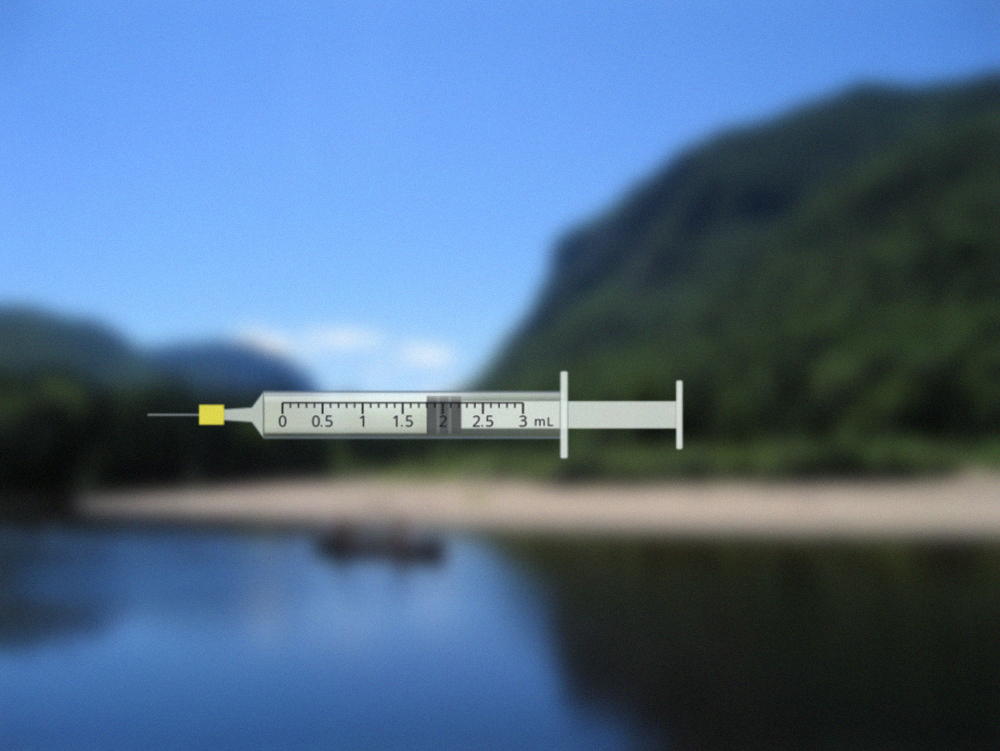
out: 1.8 mL
